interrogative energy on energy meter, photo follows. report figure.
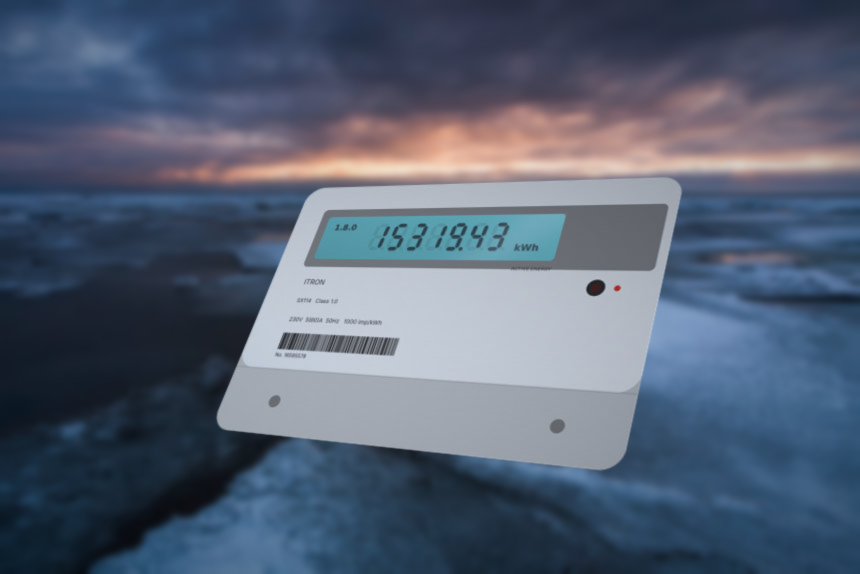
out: 15319.43 kWh
